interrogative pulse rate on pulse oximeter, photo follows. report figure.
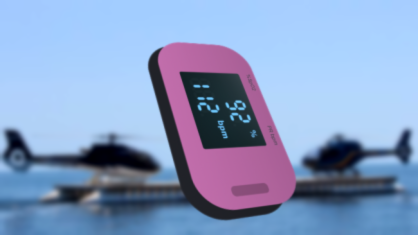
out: 112 bpm
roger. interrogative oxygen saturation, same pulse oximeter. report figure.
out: 92 %
